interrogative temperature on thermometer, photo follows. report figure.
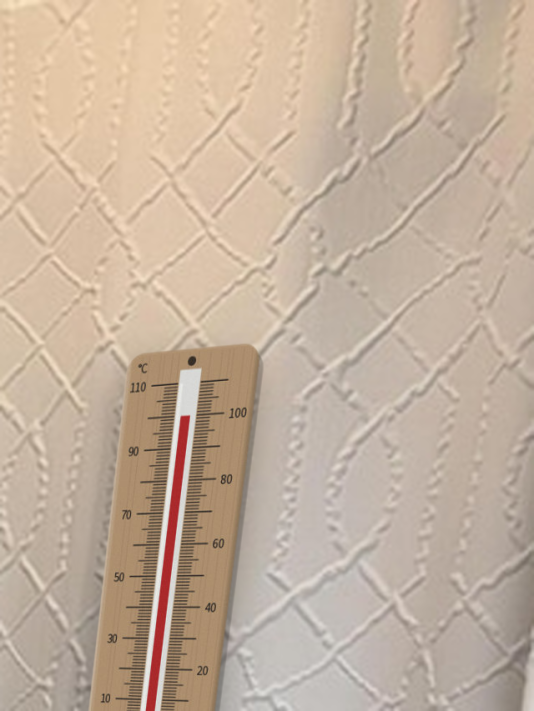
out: 100 °C
